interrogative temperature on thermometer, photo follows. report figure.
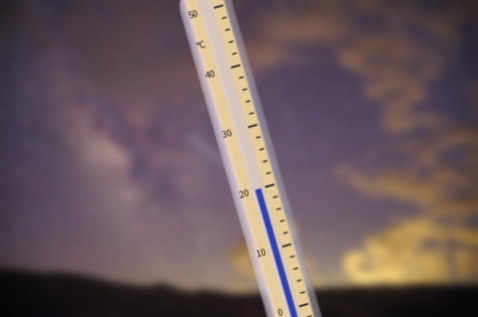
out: 20 °C
